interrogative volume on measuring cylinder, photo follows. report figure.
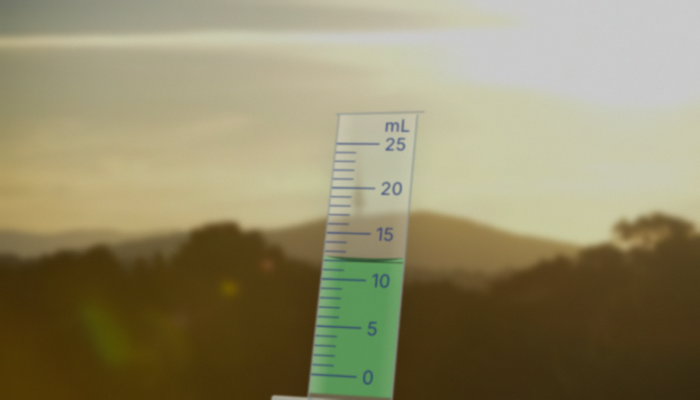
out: 12 mL
